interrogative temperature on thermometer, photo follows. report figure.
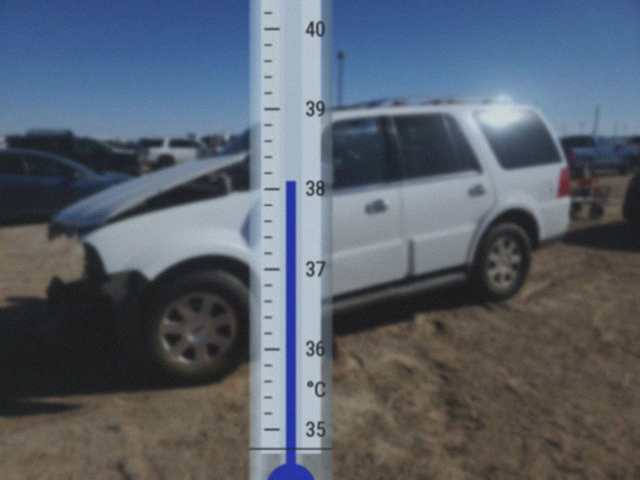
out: 38.1 °C
